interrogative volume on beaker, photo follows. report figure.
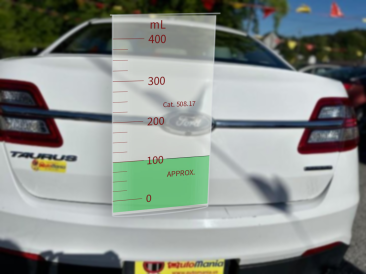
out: 100 mL
